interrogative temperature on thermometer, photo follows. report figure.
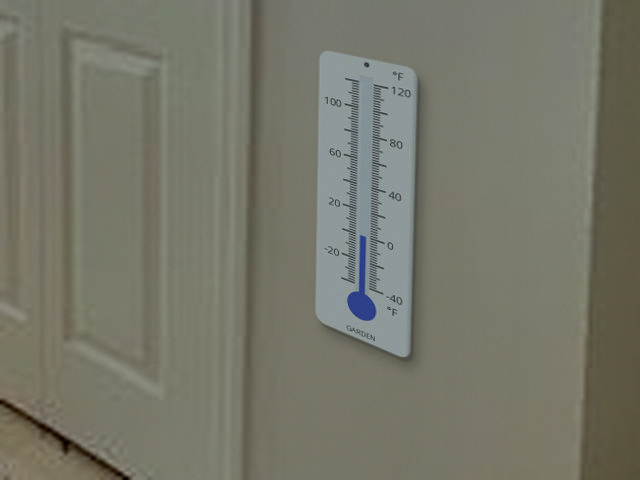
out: 0 °F
